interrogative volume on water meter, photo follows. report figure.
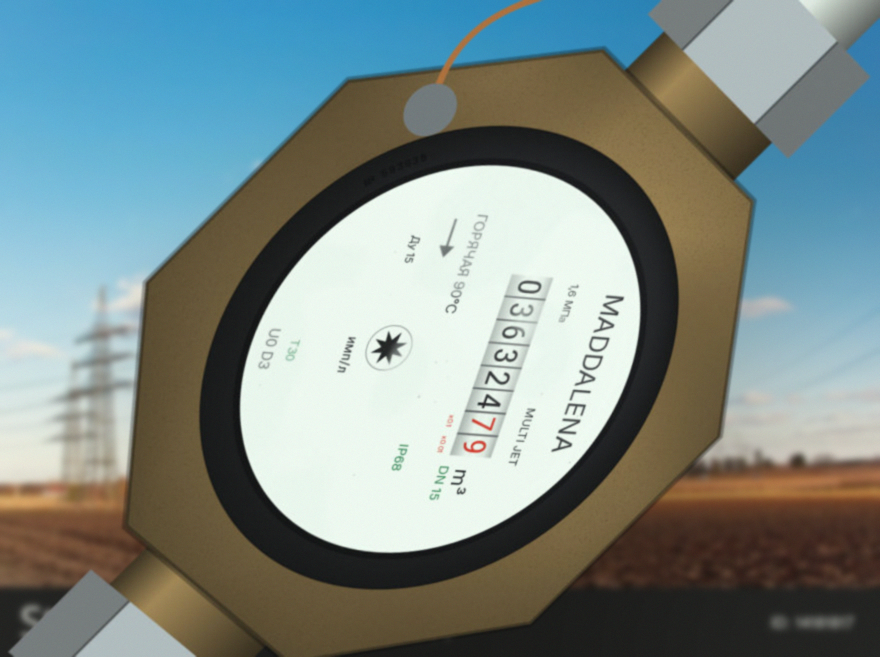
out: 36324.79 m³
